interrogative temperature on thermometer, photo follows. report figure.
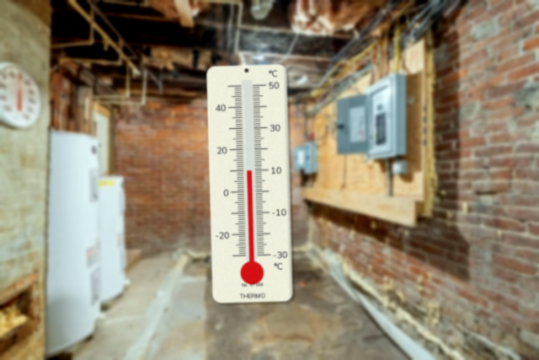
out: 10 °C
